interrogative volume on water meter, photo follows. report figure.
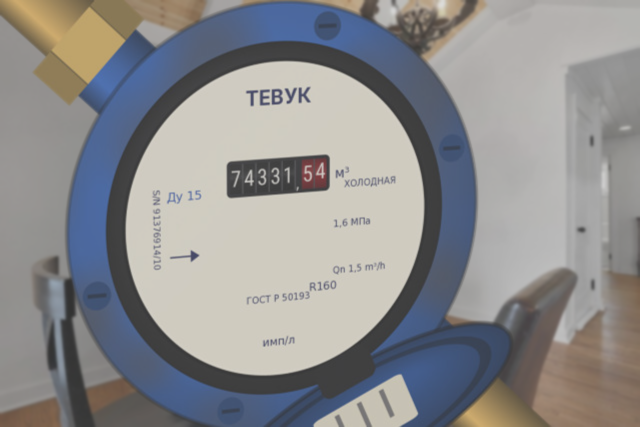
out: 74331.54 m³
